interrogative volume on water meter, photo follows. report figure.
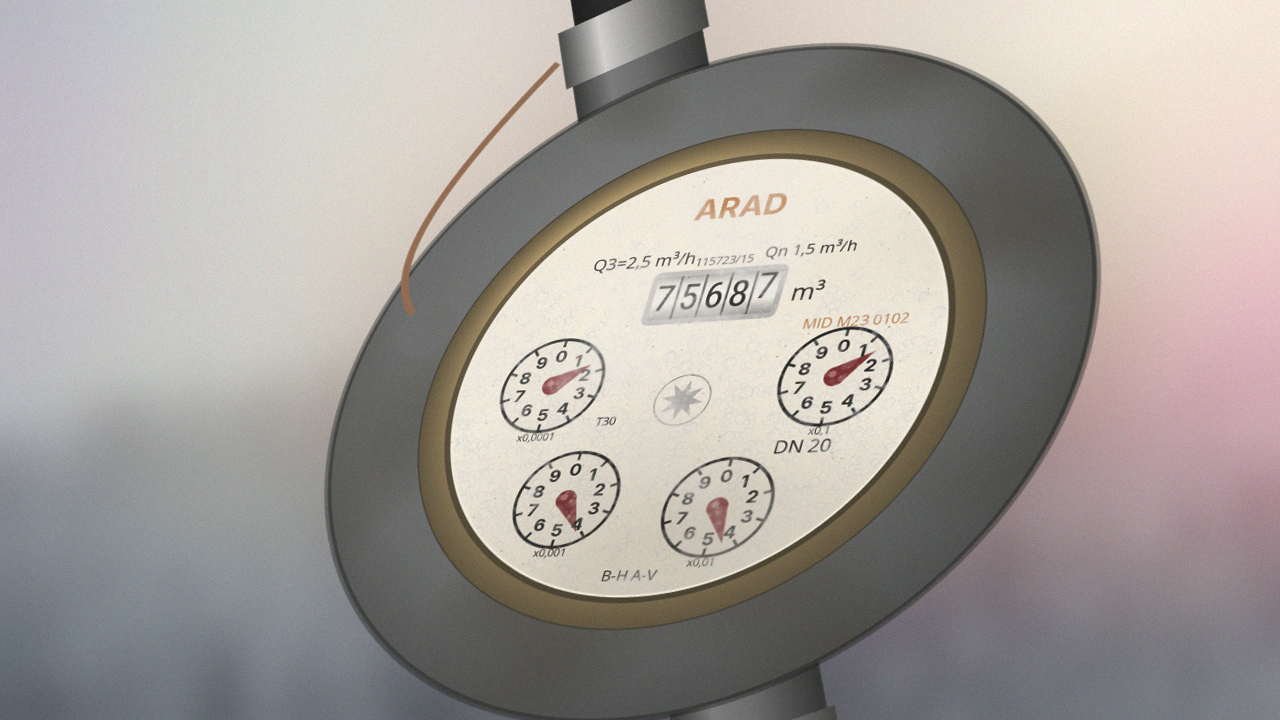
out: 75687.1441 m³
